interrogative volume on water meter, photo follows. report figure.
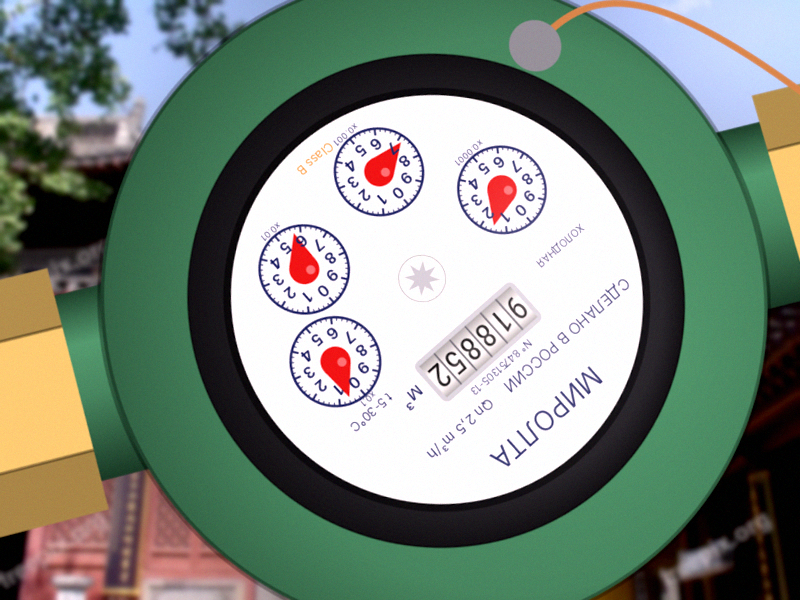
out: 918852.0571 m³
